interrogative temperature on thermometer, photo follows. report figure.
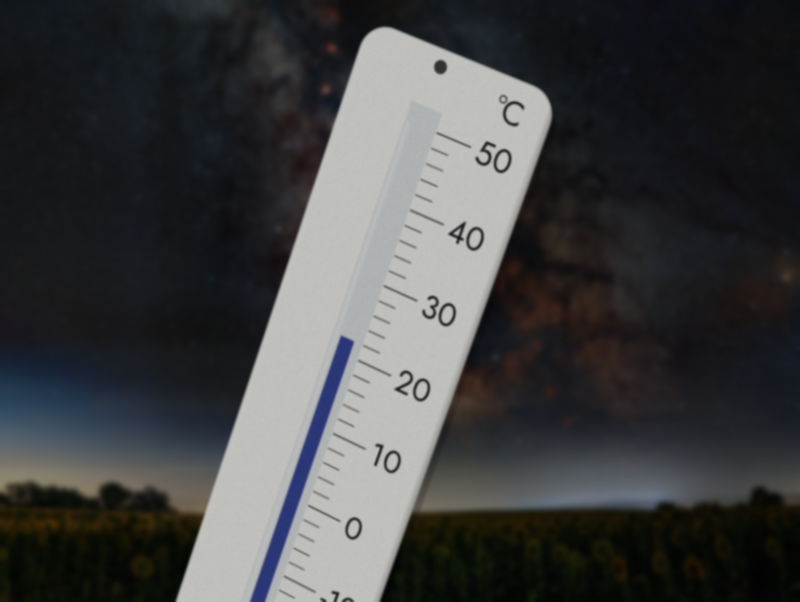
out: 22 °C
